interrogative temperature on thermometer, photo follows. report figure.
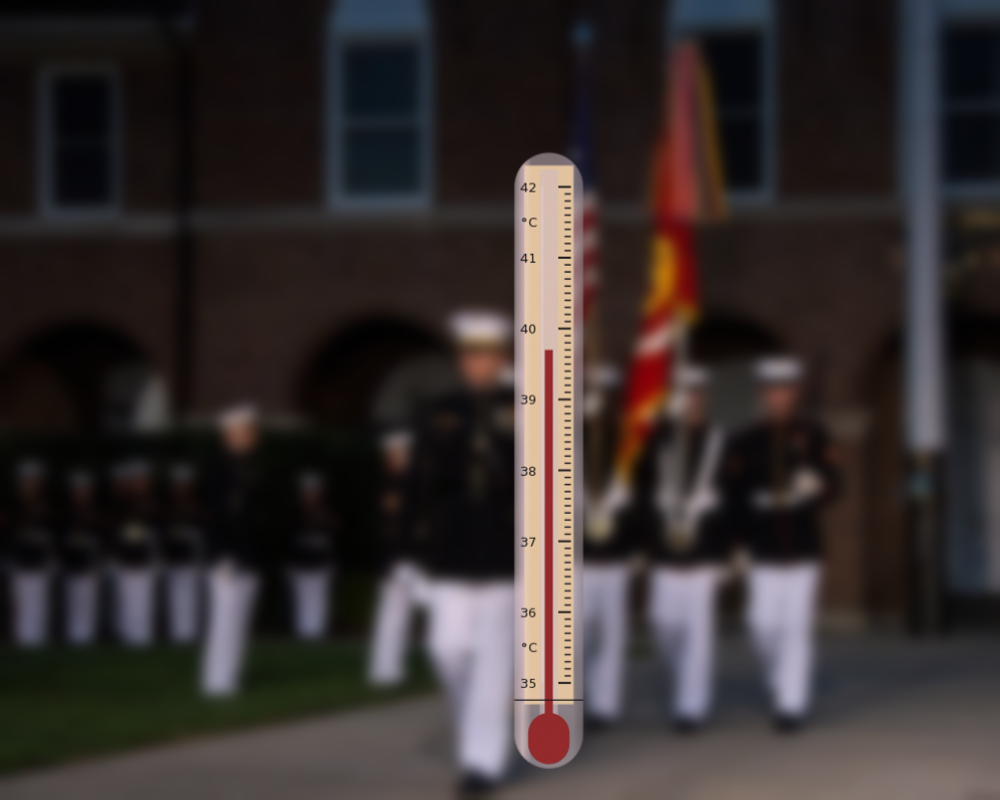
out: 39.7 °C
